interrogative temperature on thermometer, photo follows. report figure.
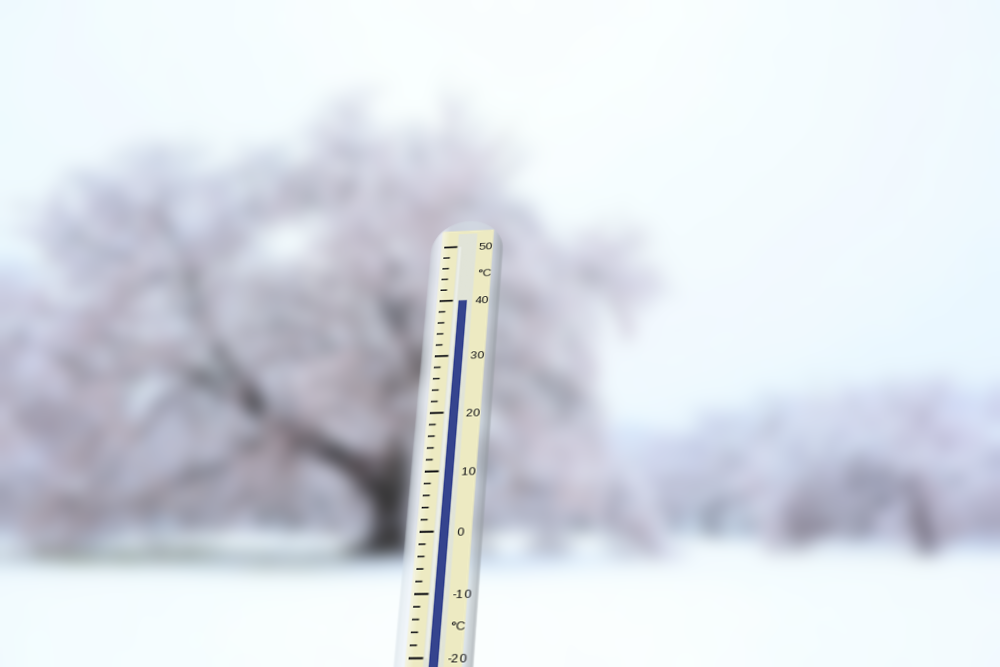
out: 40 °C
